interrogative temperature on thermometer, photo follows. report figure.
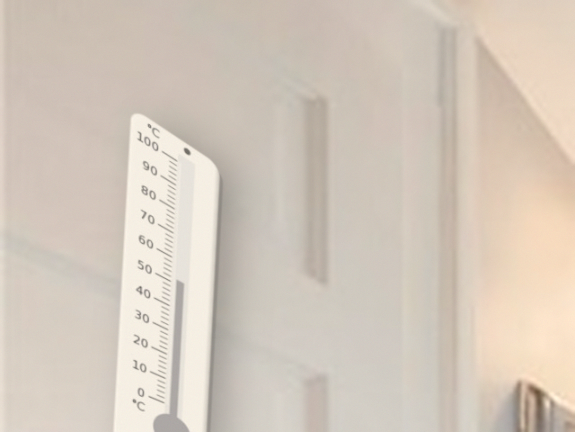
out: 52 °C
